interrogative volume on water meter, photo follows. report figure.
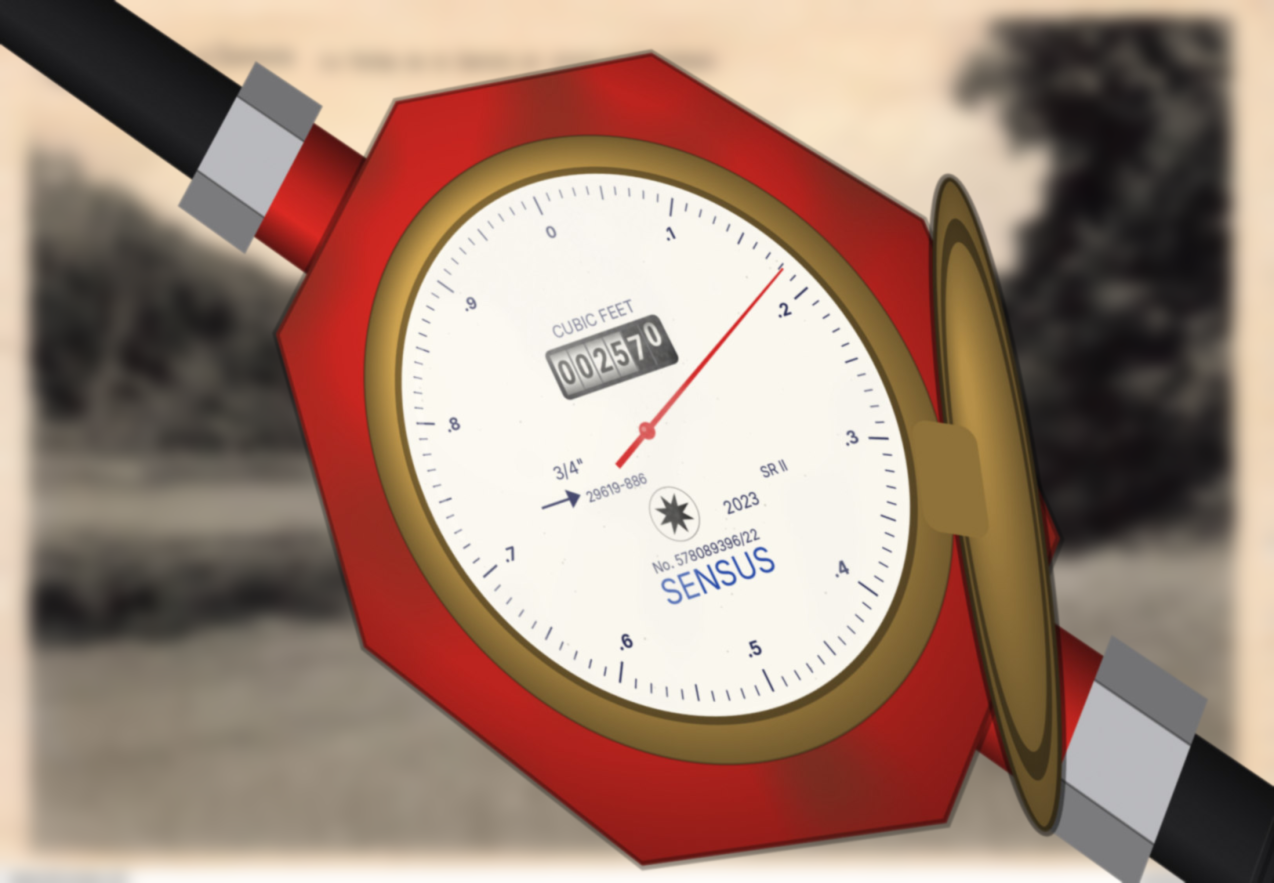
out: 2570.18 ft³
